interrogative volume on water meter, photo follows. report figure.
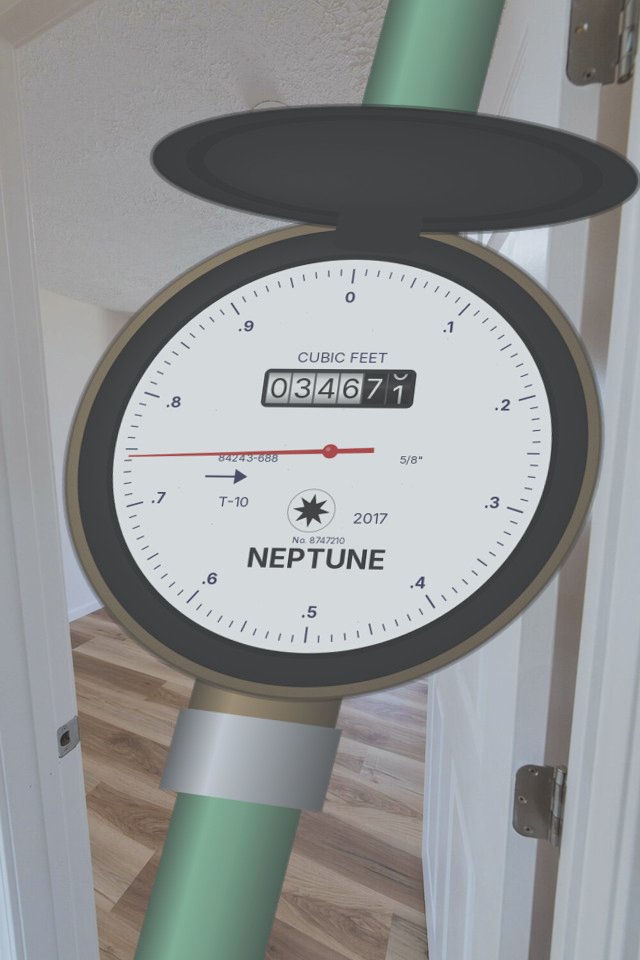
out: 34670.74 ft³
